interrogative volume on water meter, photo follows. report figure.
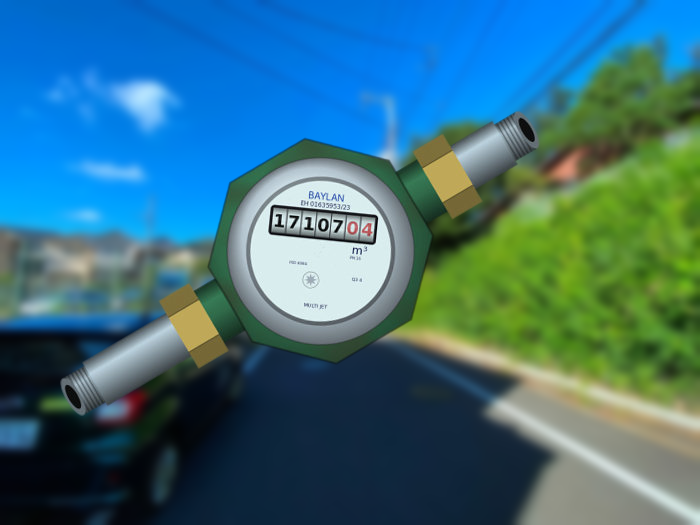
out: 17107.04 m³
